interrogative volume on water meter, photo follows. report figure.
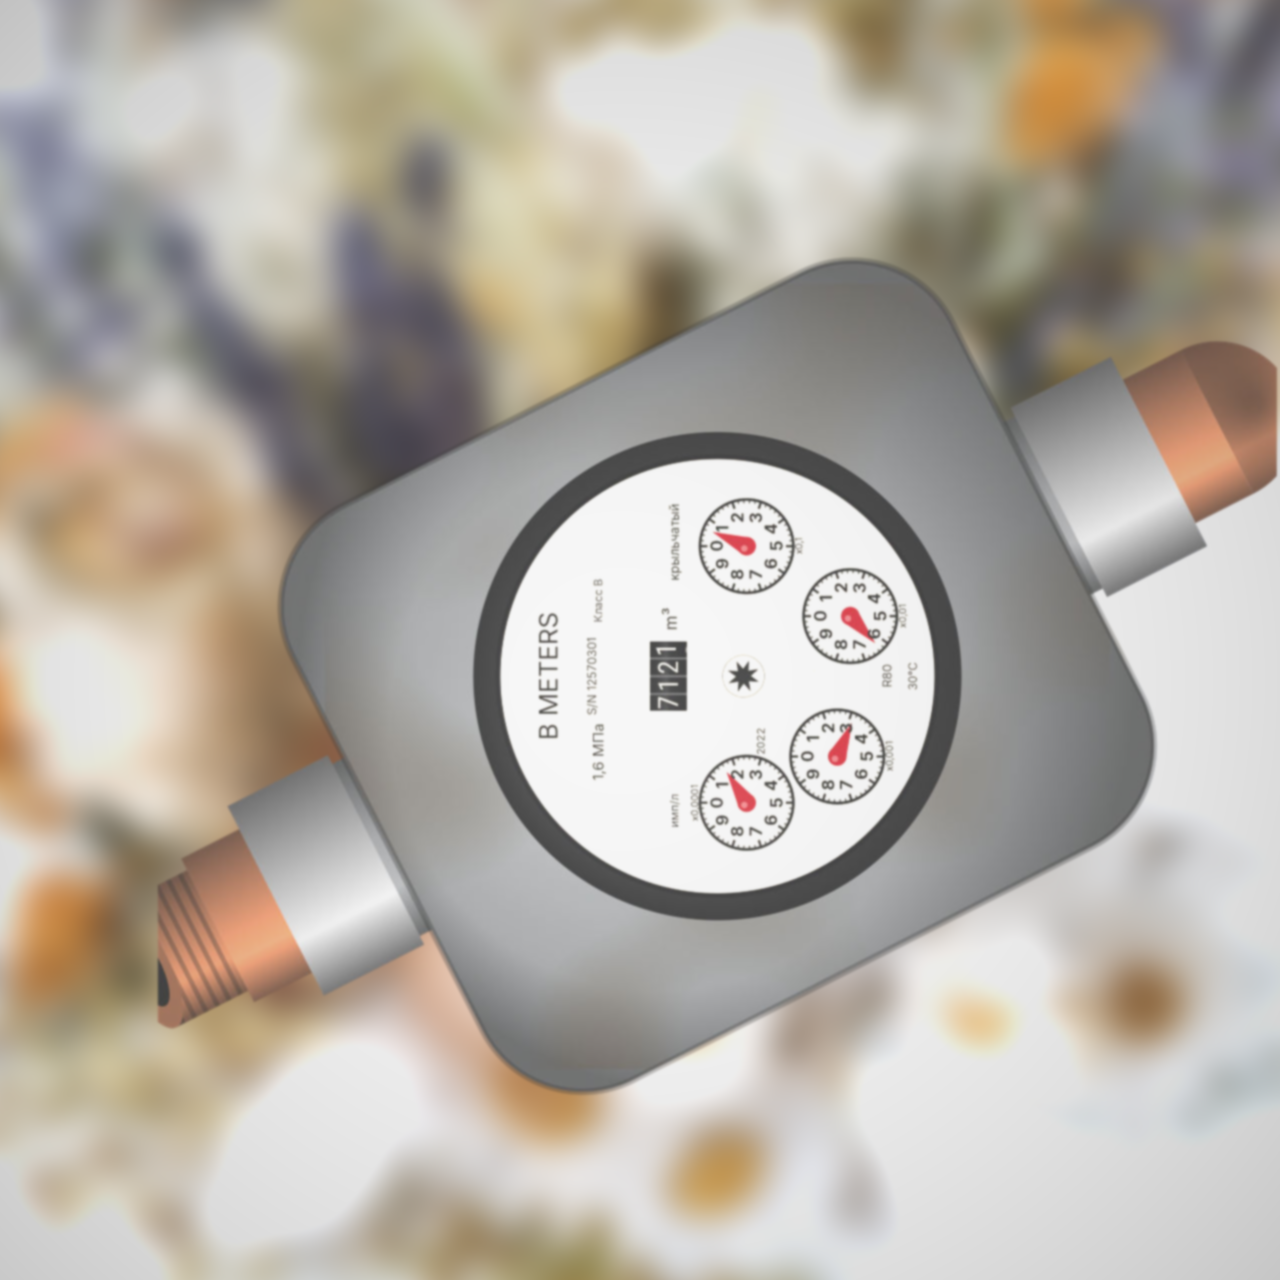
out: 7121.0631 m³
